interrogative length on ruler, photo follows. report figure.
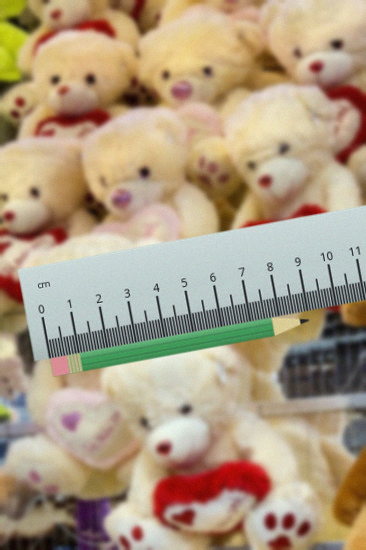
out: 9 cm
